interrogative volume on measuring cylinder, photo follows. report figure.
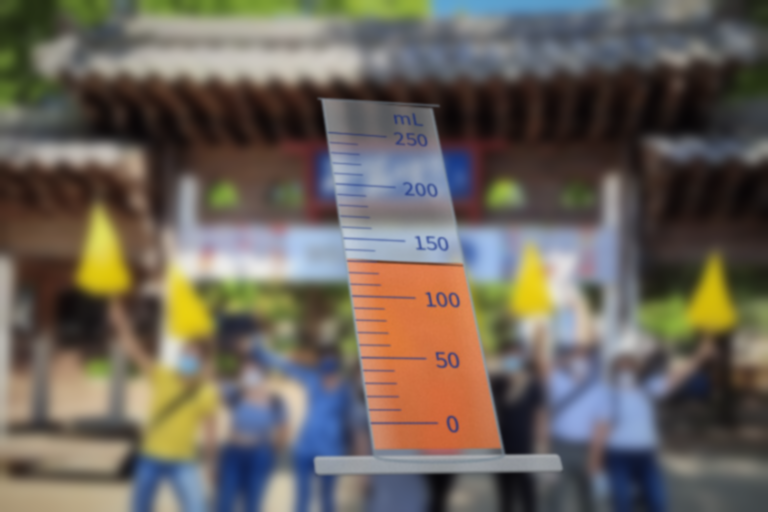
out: 130 mL
